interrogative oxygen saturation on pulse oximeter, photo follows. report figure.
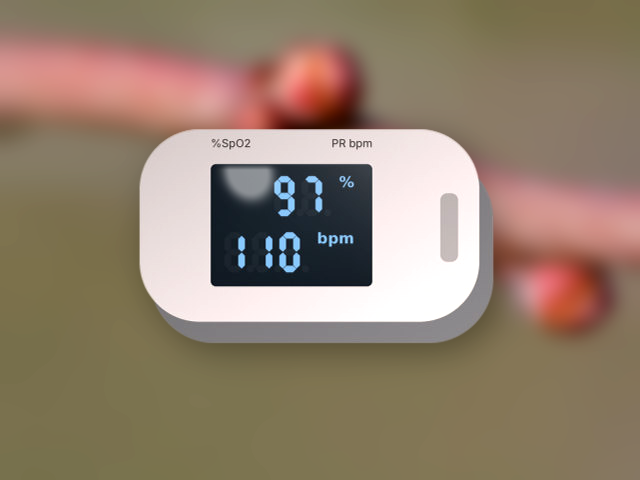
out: 97 %
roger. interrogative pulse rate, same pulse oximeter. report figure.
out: 110 bpm
